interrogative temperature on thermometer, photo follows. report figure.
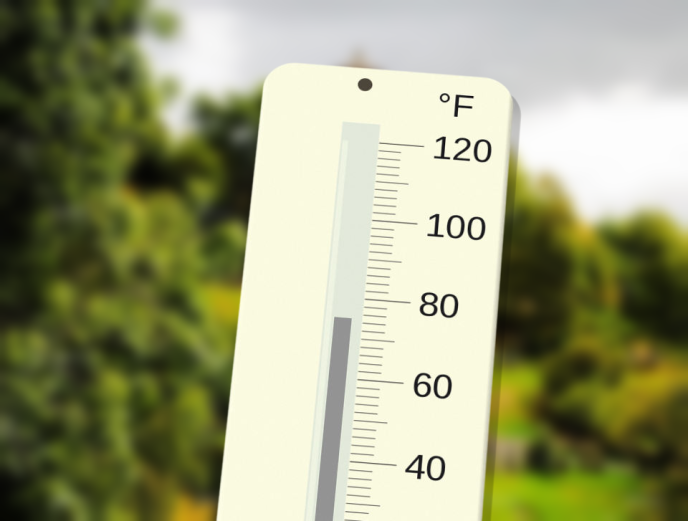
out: 75 °F
